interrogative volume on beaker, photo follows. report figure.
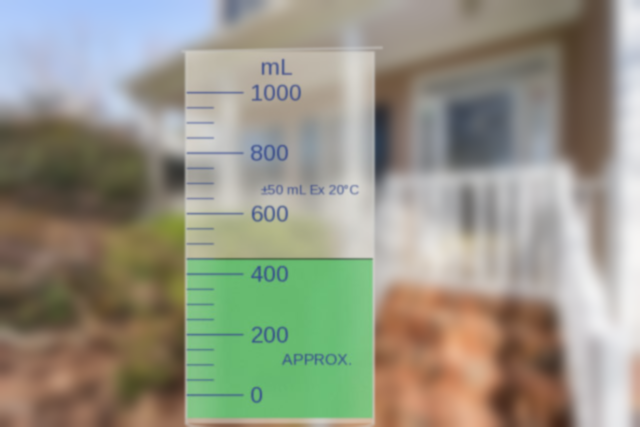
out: 450 mL
